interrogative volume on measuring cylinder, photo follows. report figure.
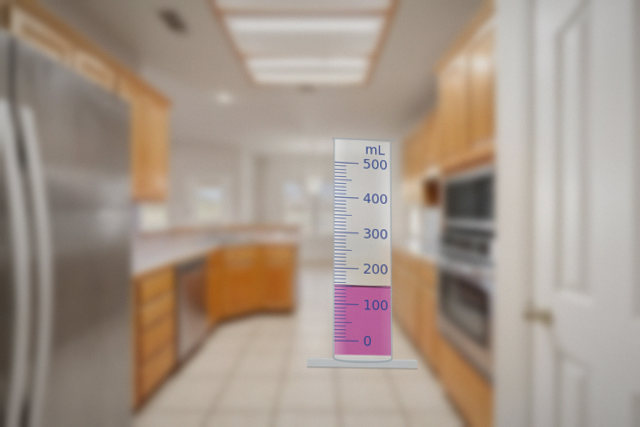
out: 150 mL
